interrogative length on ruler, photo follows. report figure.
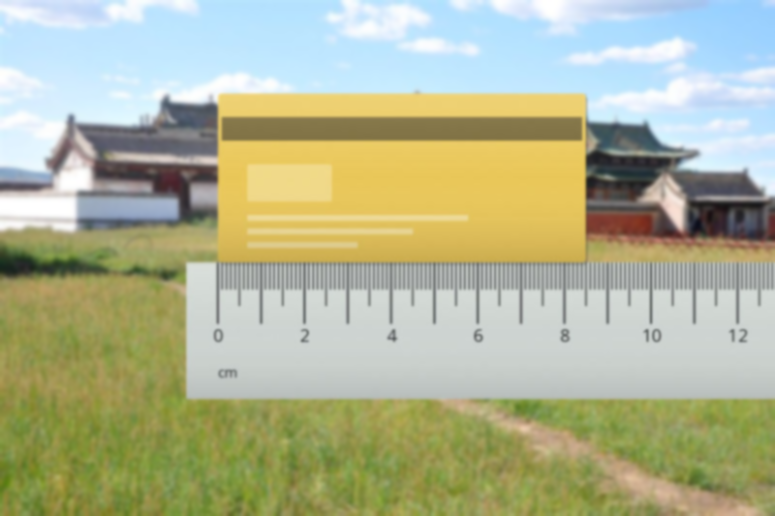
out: 8.5 cm
